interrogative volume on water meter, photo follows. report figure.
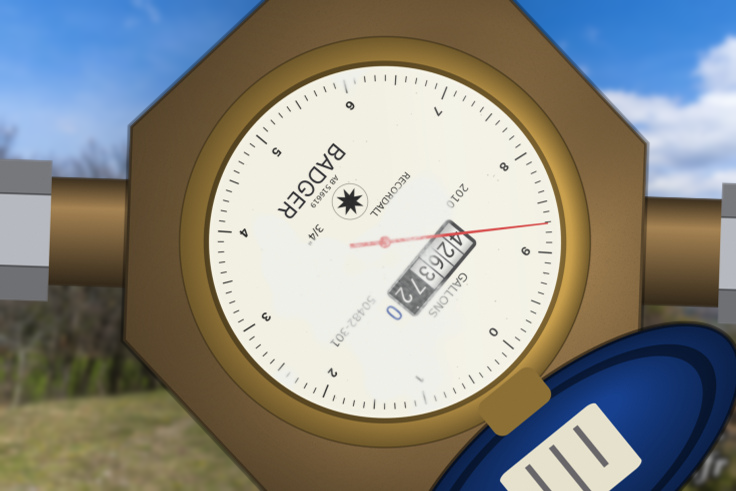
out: 4263718.7 gal
